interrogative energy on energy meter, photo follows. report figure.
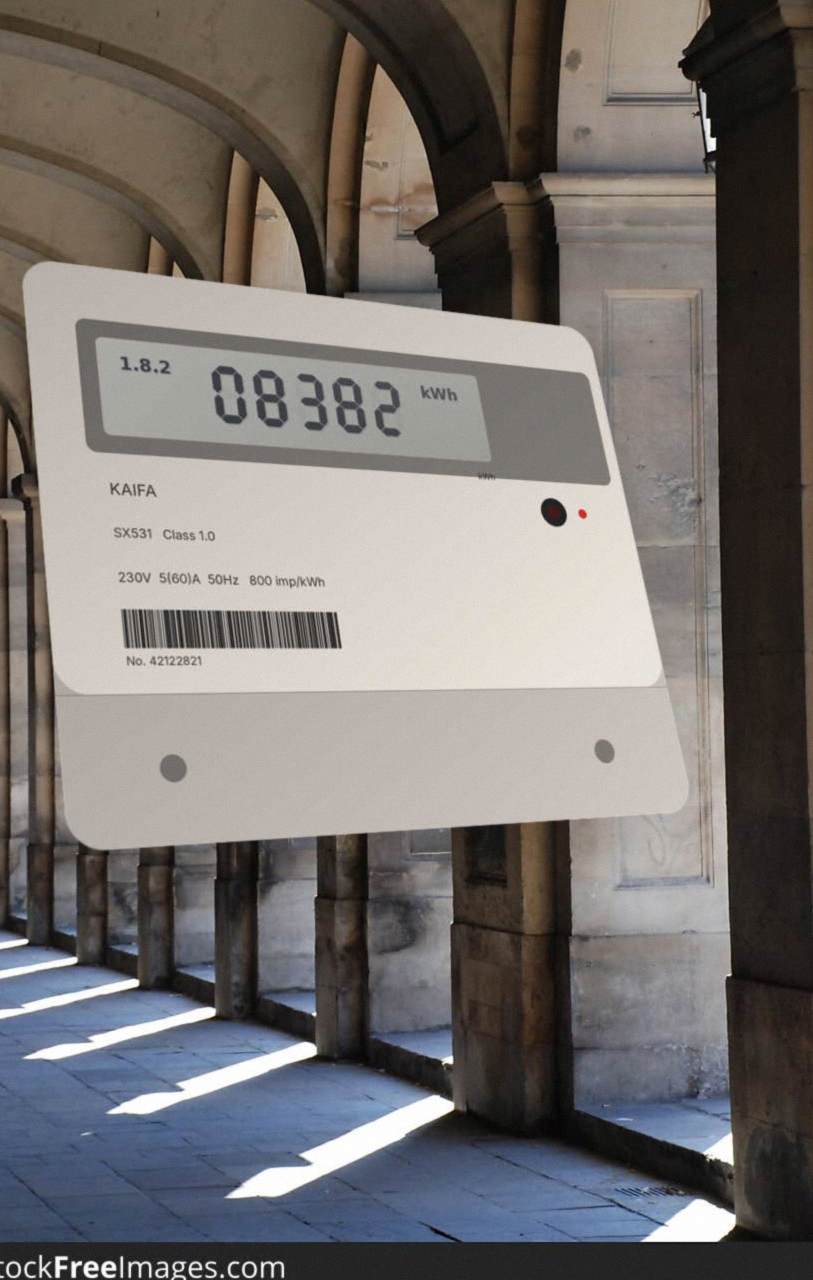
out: 8382 kWh
